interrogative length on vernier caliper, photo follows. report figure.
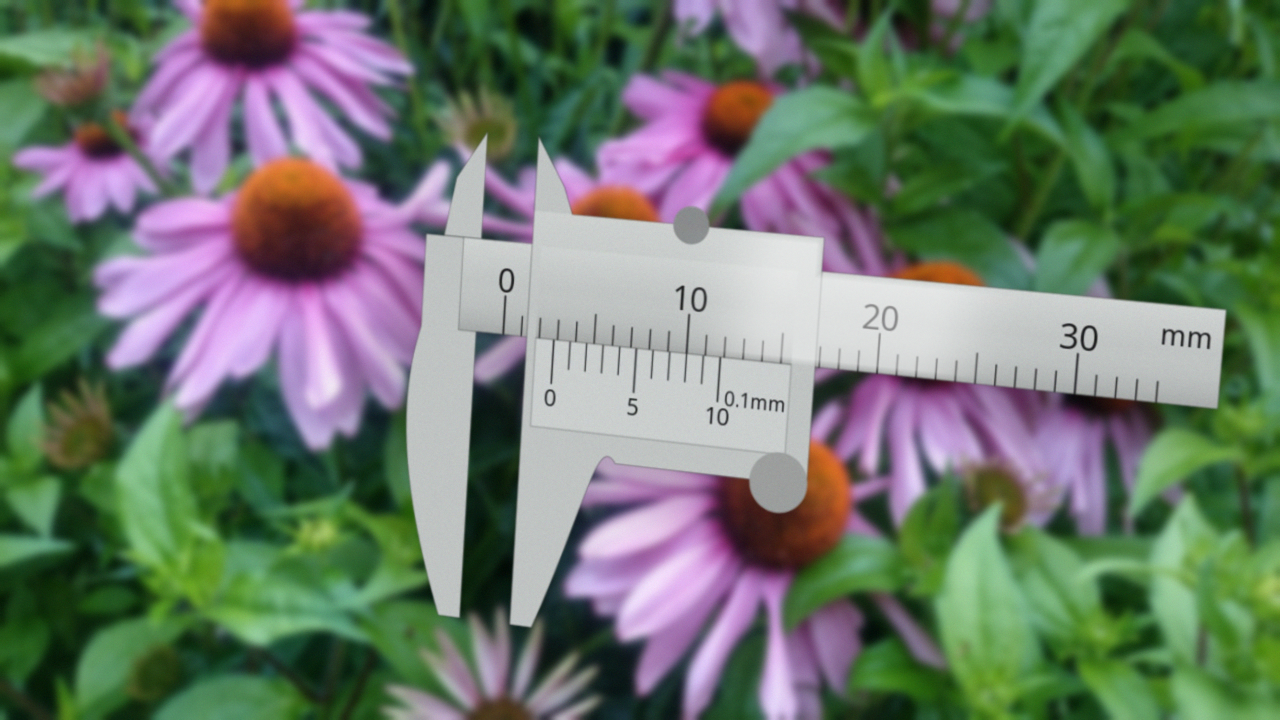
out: 2.8 mm
